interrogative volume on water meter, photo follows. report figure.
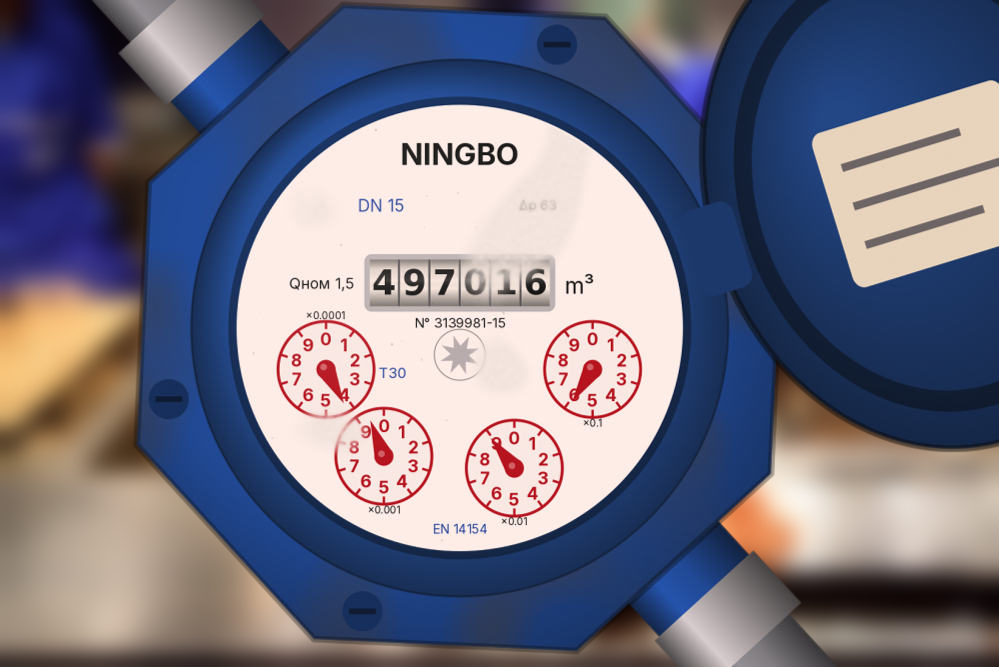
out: 497016.5894 m³
